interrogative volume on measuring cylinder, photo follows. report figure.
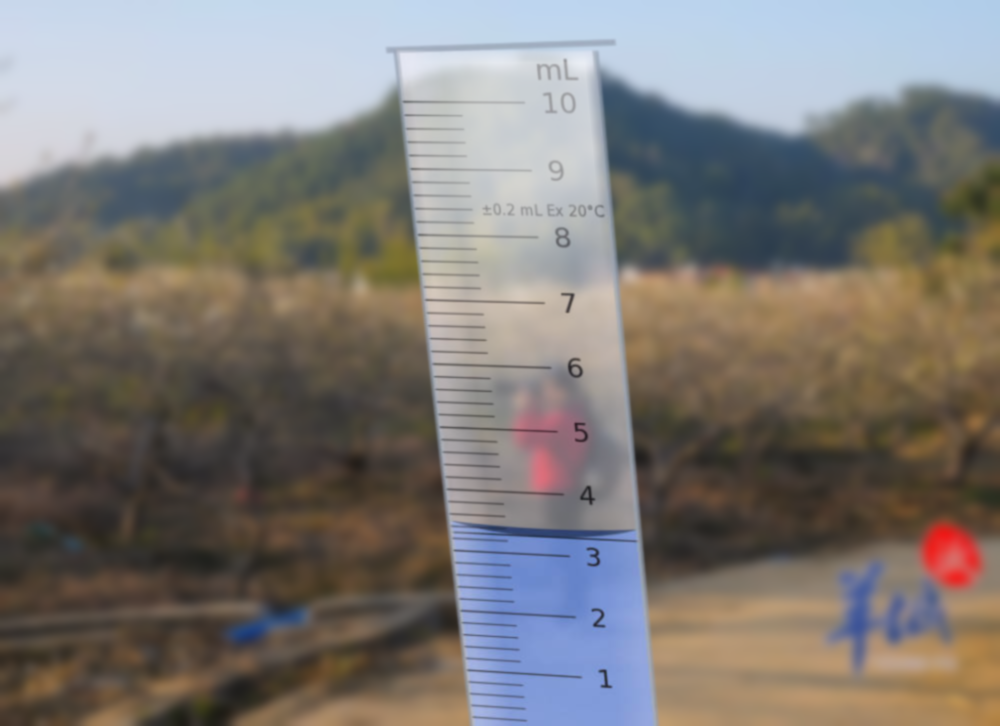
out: 3.3 mL
